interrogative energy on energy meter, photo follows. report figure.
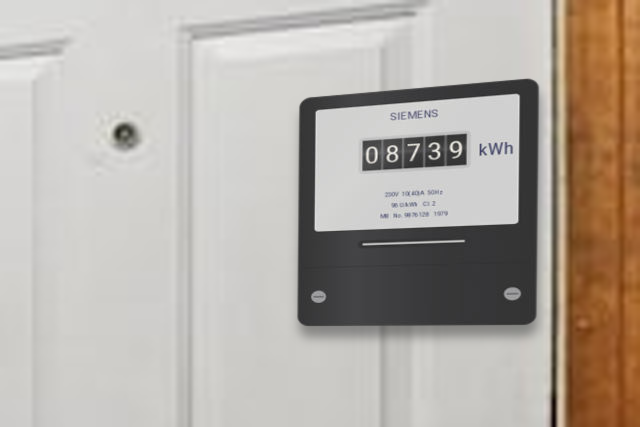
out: 8739 kWh
